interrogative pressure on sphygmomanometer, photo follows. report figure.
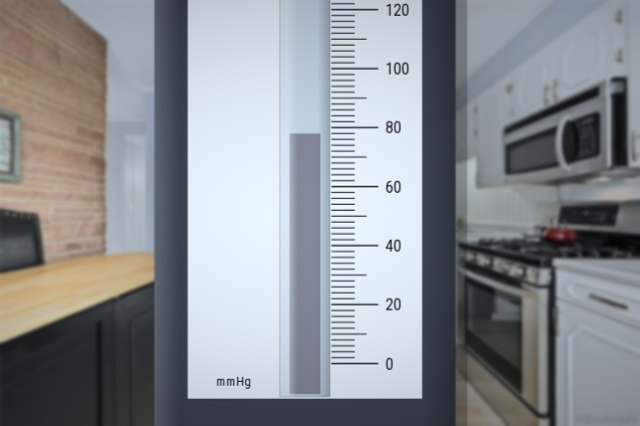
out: 78 mmHg
